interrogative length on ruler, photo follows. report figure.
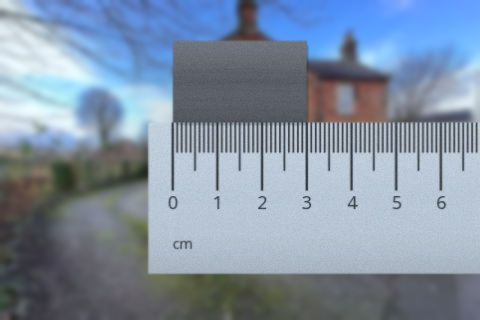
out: 3 cm
